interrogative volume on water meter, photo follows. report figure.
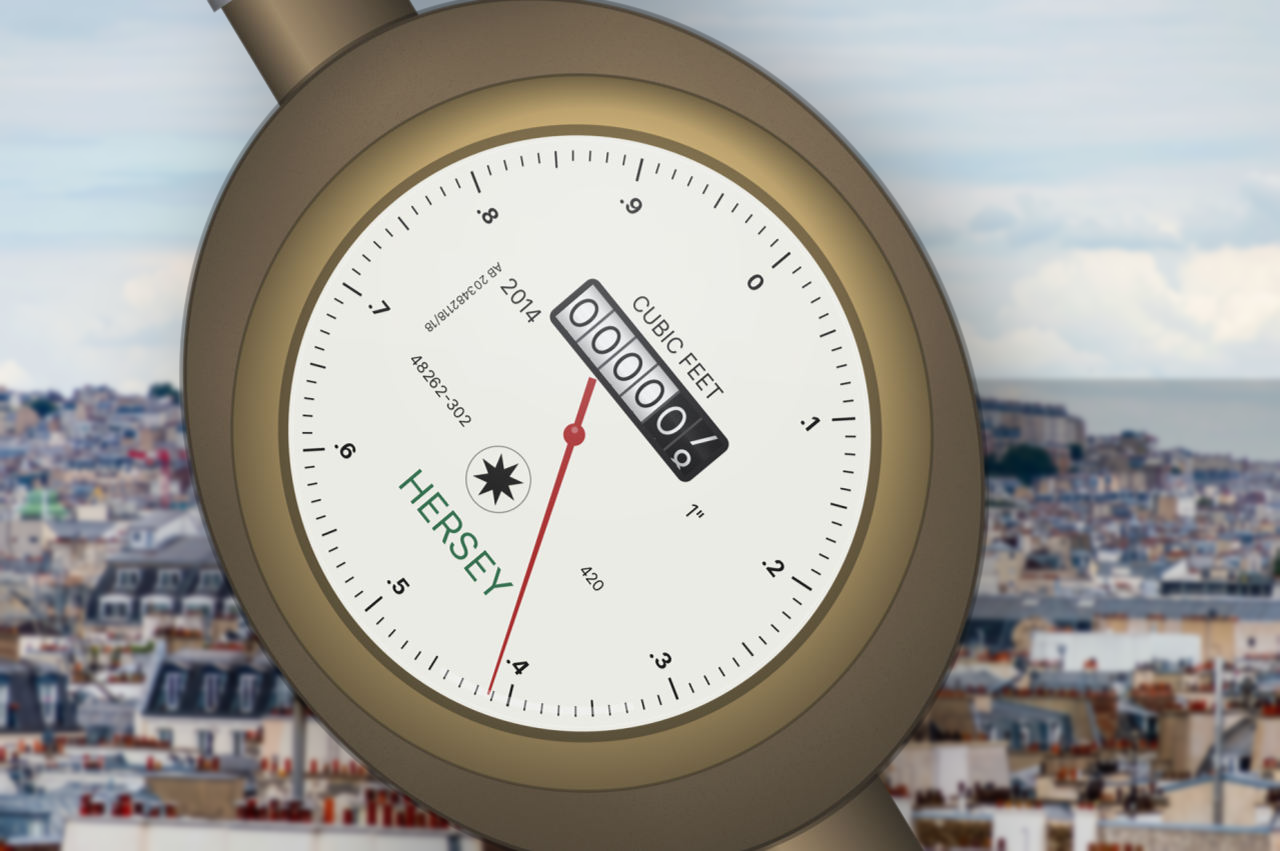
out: 7.41 ft³
